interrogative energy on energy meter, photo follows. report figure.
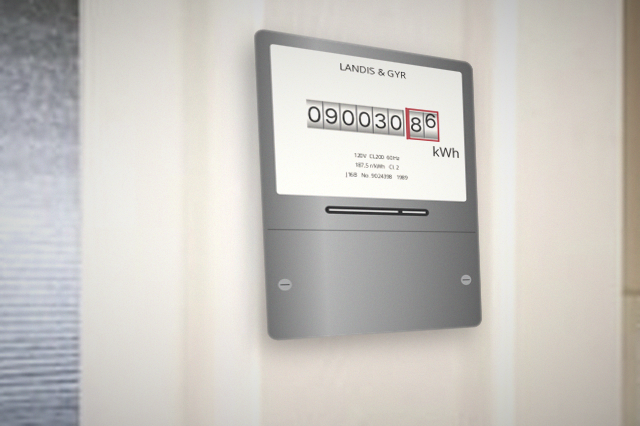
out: 90030.86 kWh
